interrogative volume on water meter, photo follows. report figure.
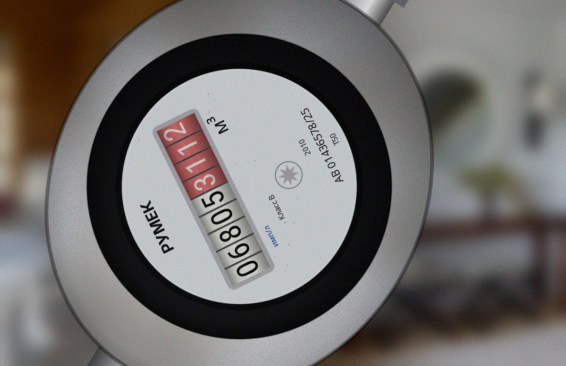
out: 6805.3112 m³
